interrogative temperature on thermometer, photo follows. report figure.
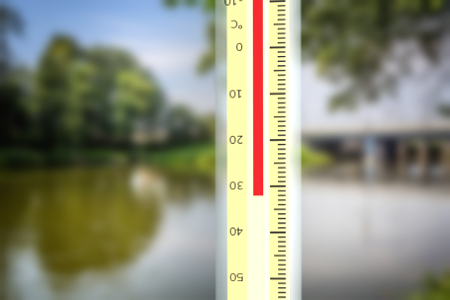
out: 32 °C
